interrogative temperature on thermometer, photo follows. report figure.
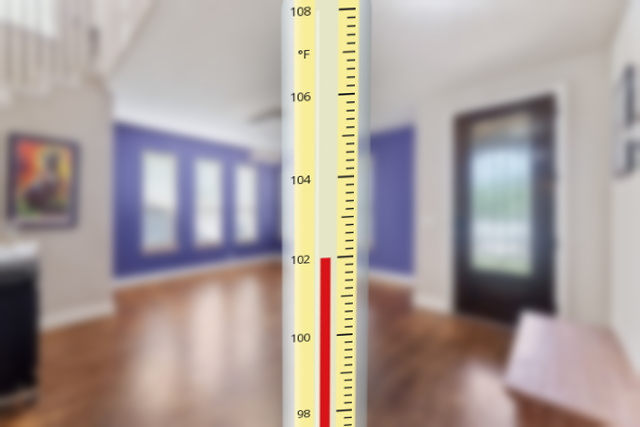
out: 102 °F
